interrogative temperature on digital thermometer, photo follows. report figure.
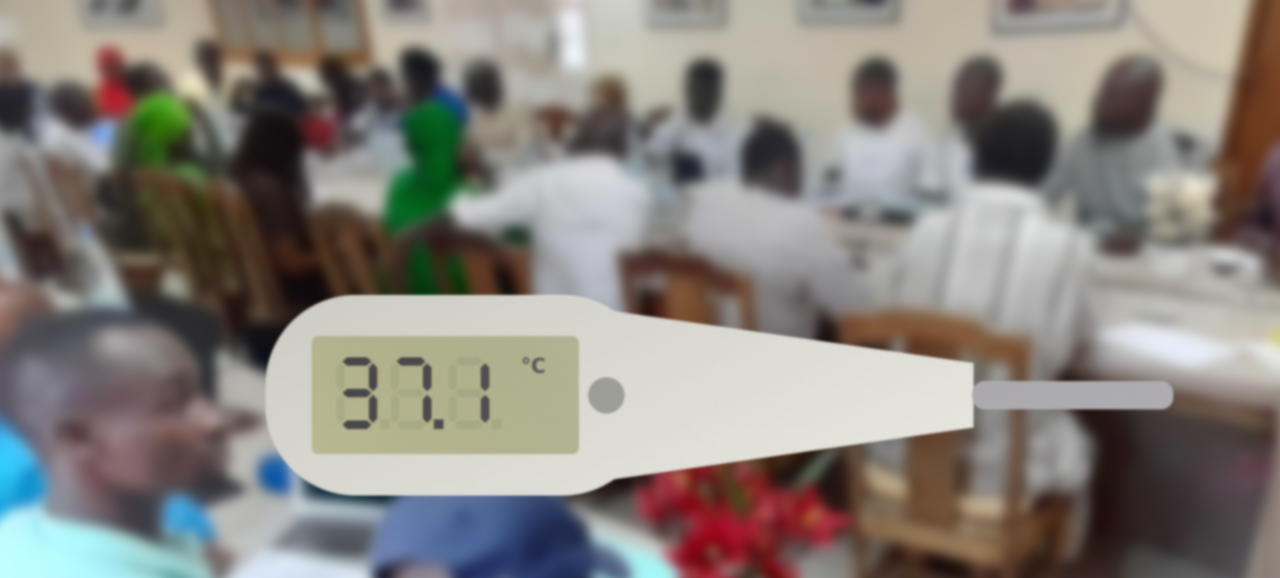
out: 37.1 °C
